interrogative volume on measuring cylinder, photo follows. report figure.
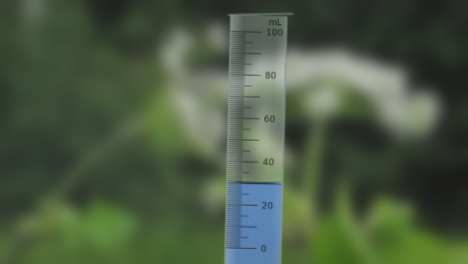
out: 30 mL
